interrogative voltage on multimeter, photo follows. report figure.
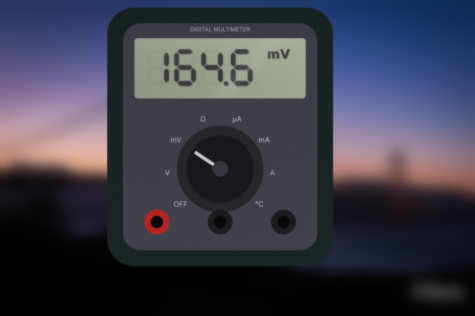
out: 164.6 mV
